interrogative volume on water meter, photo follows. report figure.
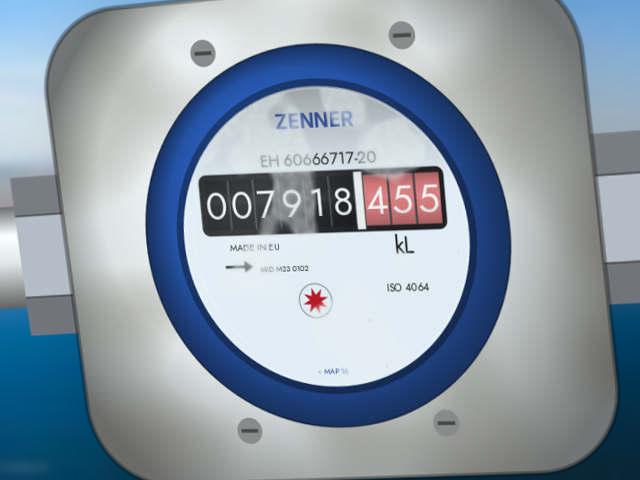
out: 7918.455 kL
